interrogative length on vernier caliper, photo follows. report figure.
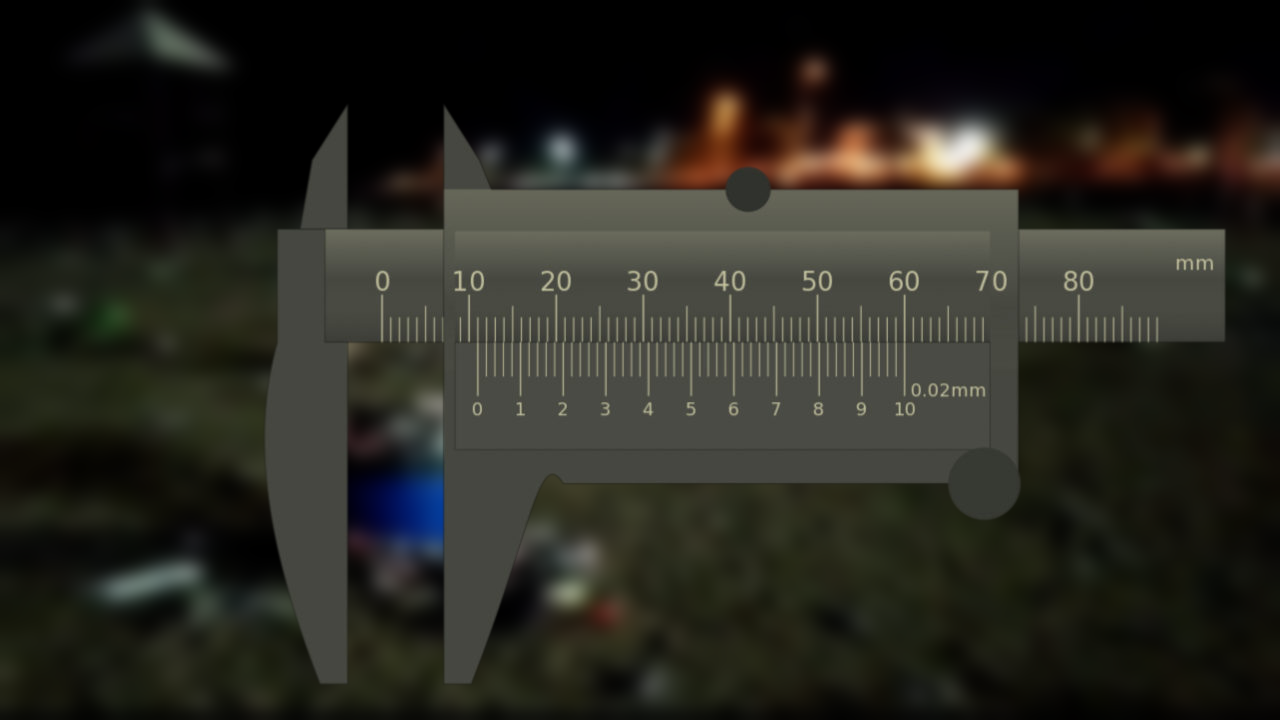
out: 11.0 mm
